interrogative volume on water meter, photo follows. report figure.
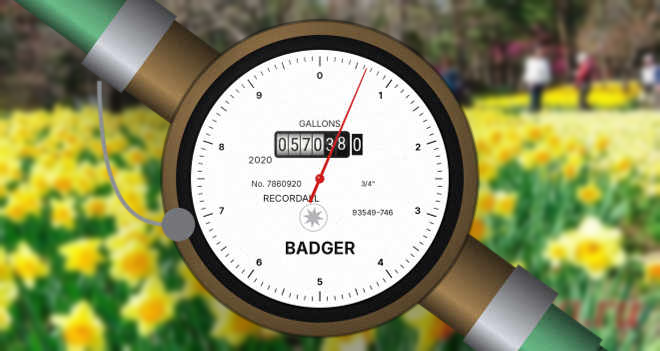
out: 570380.6 gal
